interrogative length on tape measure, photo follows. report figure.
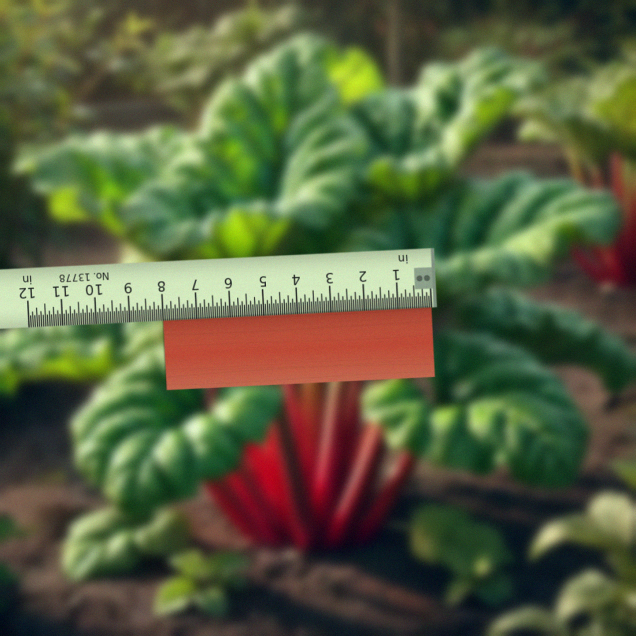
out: 8 in
